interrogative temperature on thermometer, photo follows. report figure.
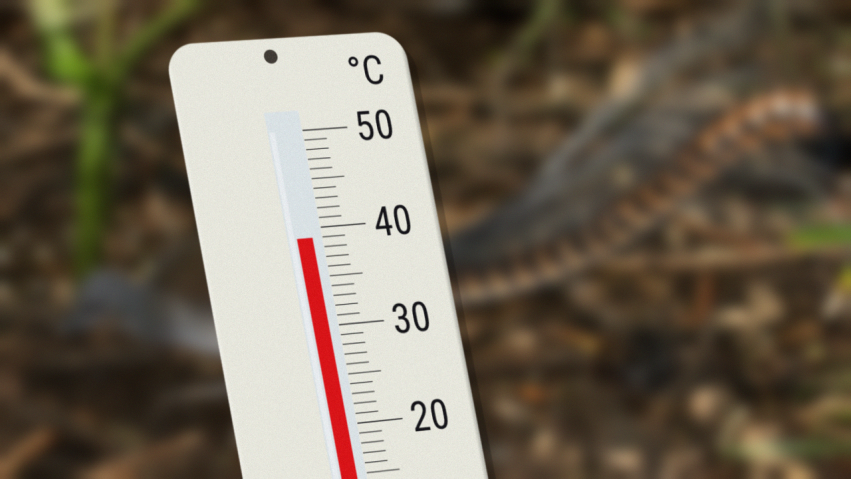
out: 39 °C
